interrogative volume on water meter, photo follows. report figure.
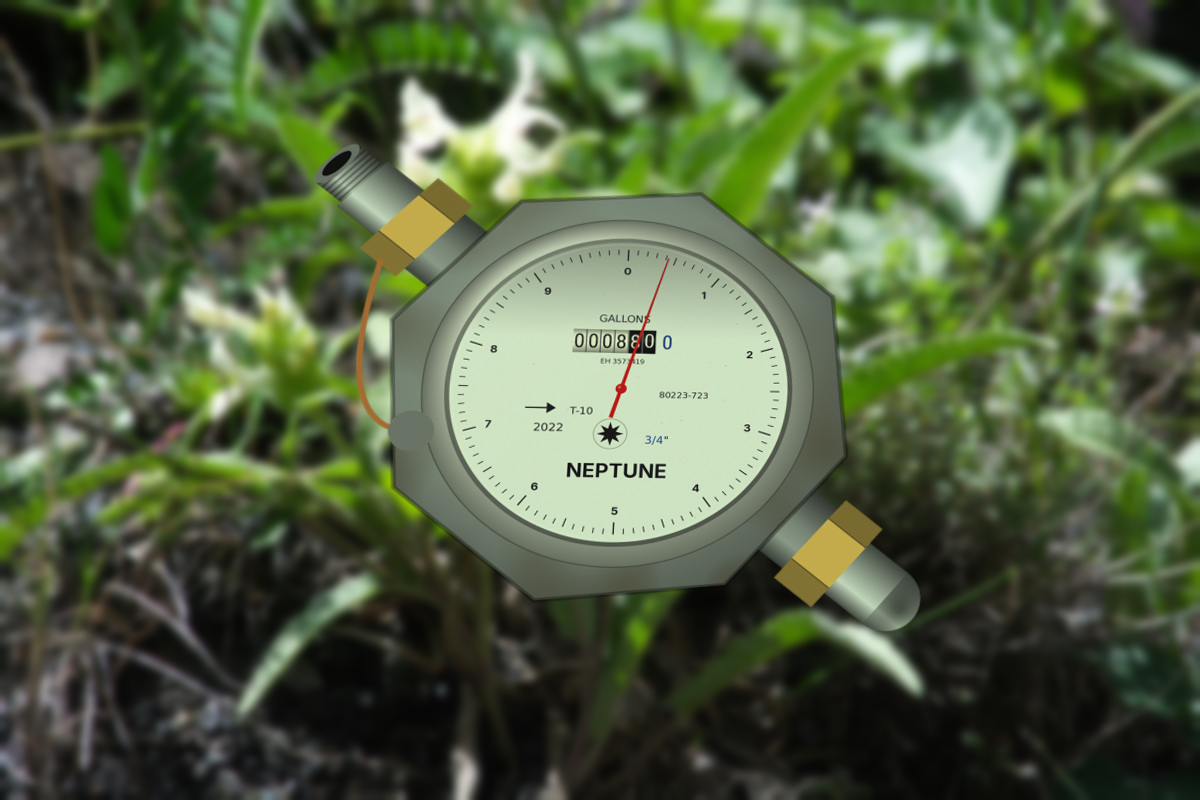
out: 8800.4 gal
